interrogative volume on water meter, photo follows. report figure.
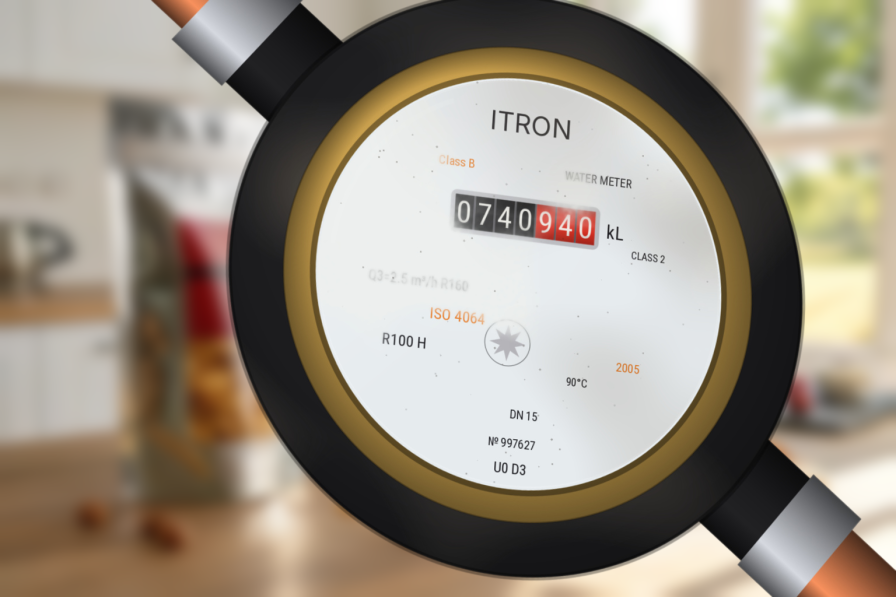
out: 740.940 kL
